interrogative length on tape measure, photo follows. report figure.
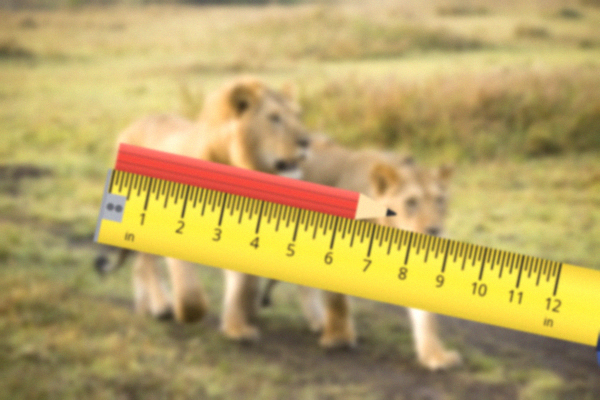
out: 7.5 in
